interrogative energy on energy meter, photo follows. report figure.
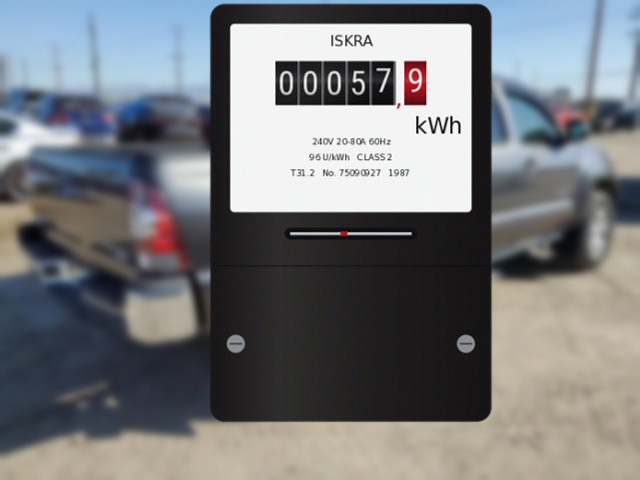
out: 57.9 kWh
